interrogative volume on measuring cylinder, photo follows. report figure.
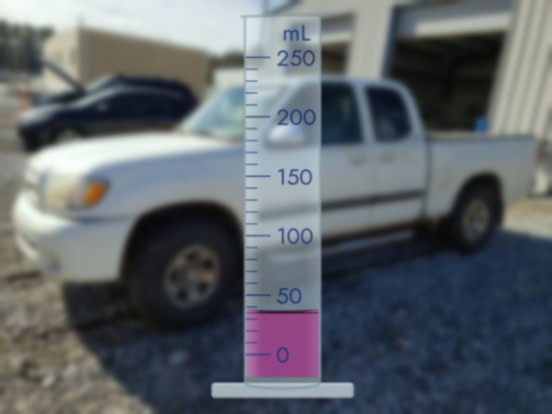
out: 35 mL
